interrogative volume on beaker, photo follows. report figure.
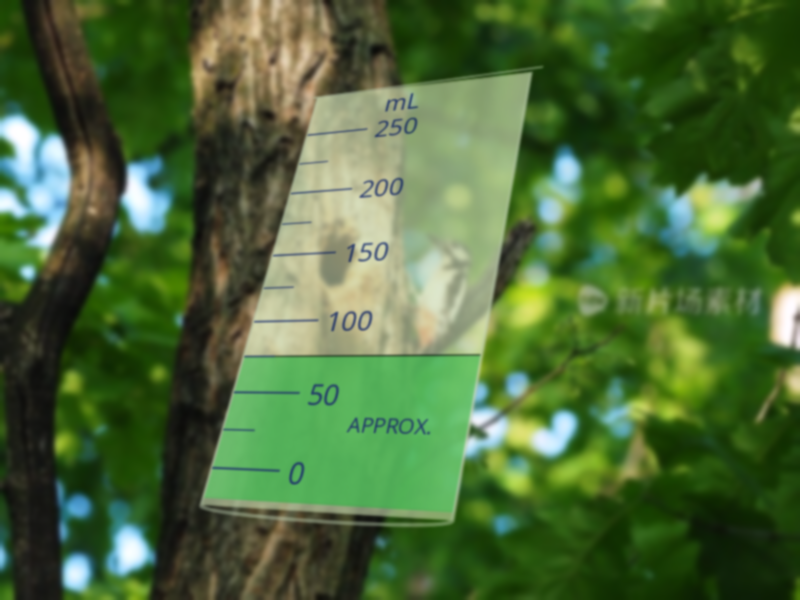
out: 75 mL
